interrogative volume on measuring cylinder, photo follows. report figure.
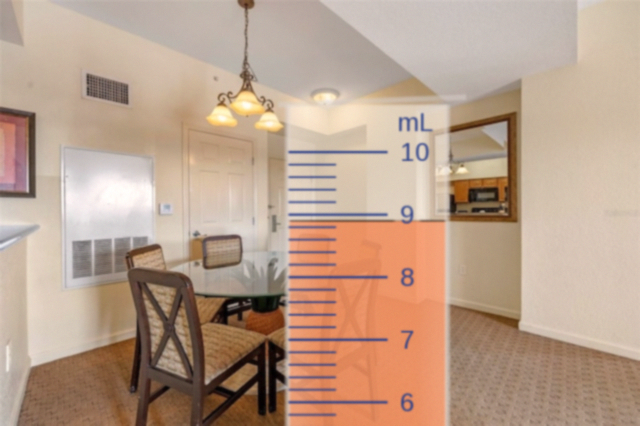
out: 8.9 mL
